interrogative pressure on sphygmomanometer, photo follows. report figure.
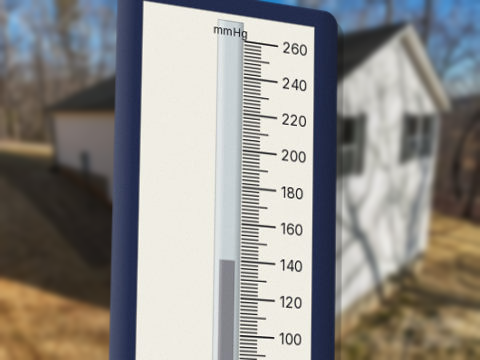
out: 140 mmHg
